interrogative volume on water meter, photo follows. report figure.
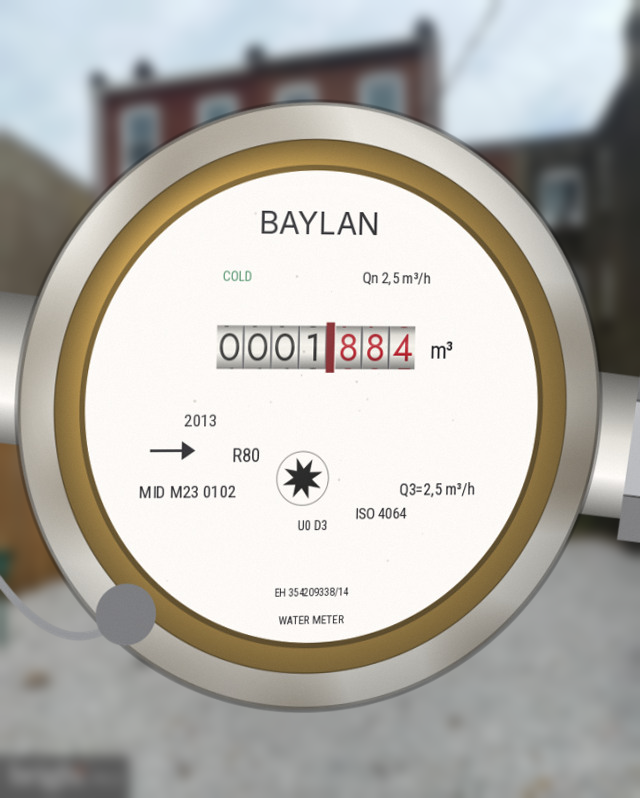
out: 1.884 m³
